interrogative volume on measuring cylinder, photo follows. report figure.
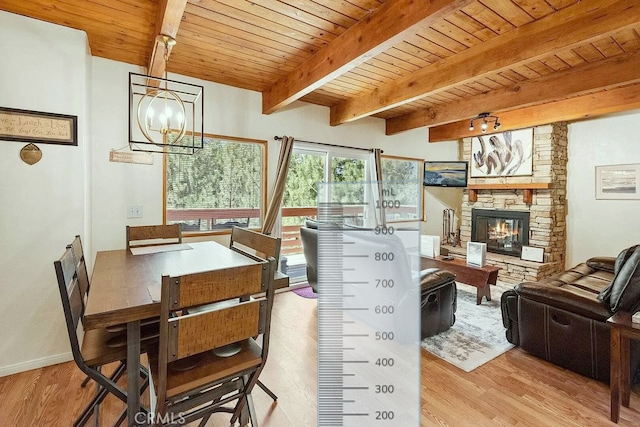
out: 900 mL
